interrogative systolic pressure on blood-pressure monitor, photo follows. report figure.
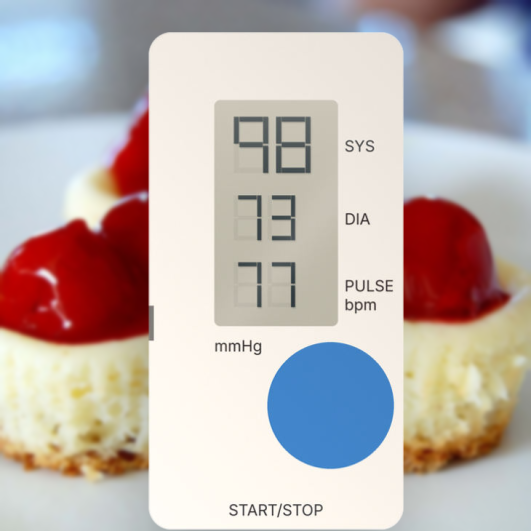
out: 98 mmHg
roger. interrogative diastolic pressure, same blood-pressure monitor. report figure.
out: 73 mmHg
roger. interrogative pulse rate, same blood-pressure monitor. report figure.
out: 77 bpm
